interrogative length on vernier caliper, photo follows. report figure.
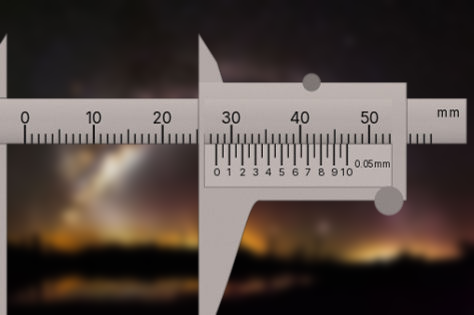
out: 27.8 mm
